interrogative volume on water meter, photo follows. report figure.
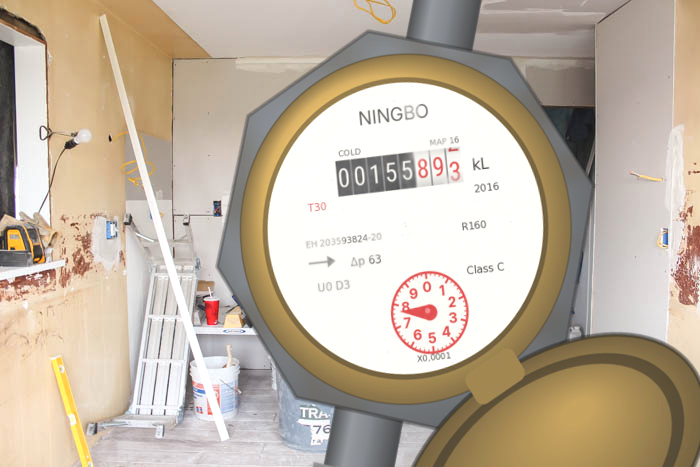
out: 155.8927 kL
